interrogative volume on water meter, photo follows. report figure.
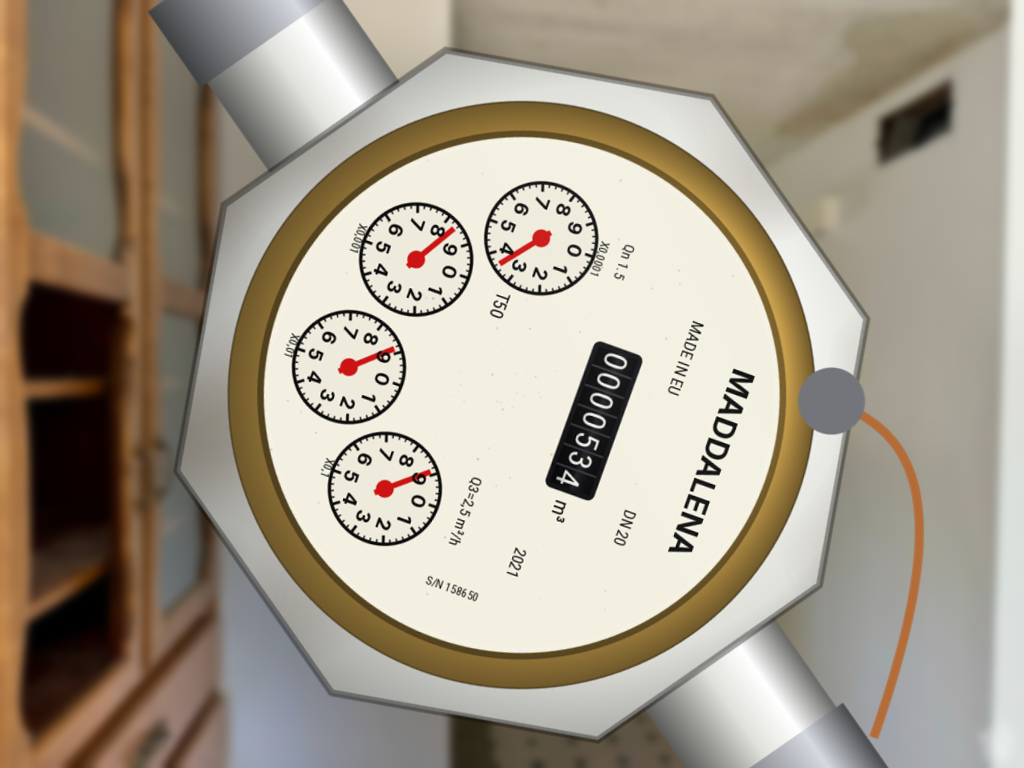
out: 533.8883 m³
